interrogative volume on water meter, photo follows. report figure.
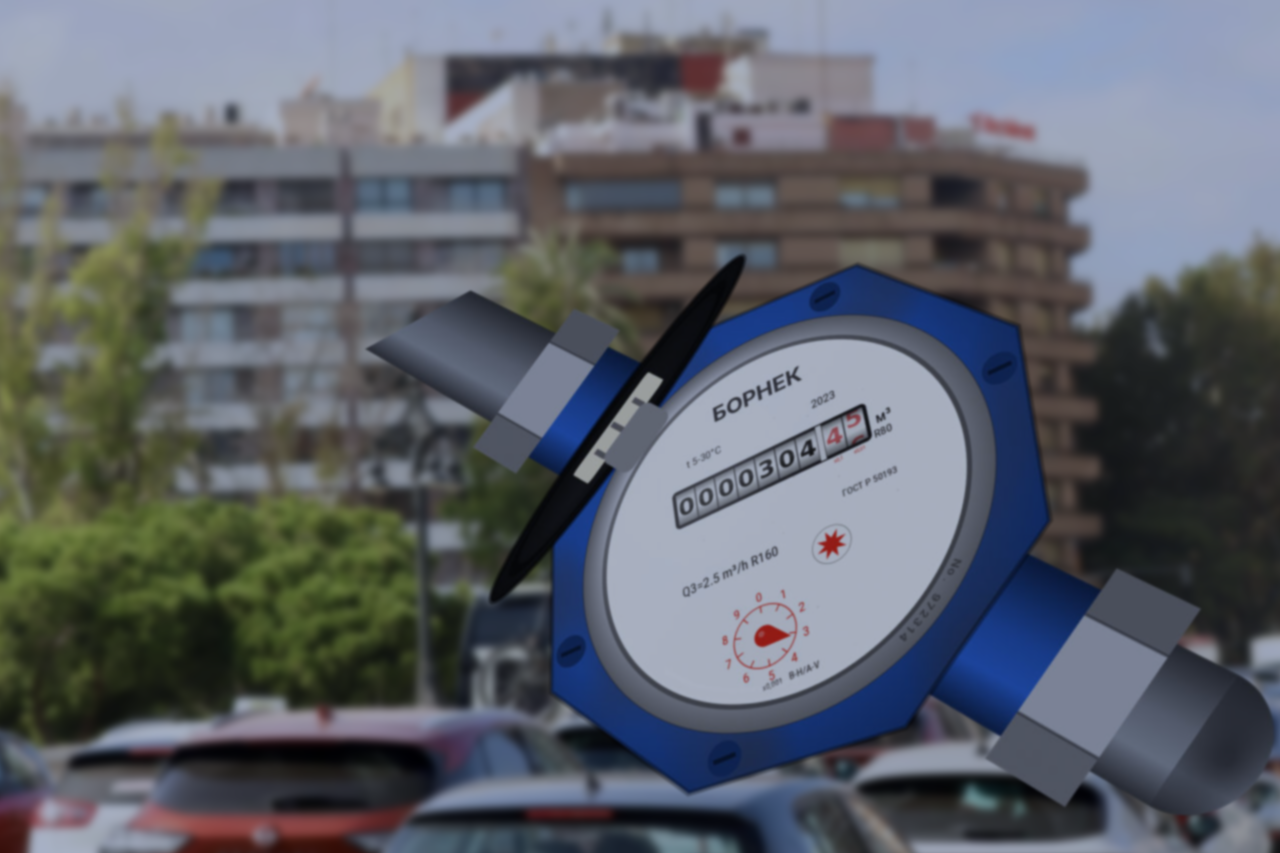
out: 304.453 m³
